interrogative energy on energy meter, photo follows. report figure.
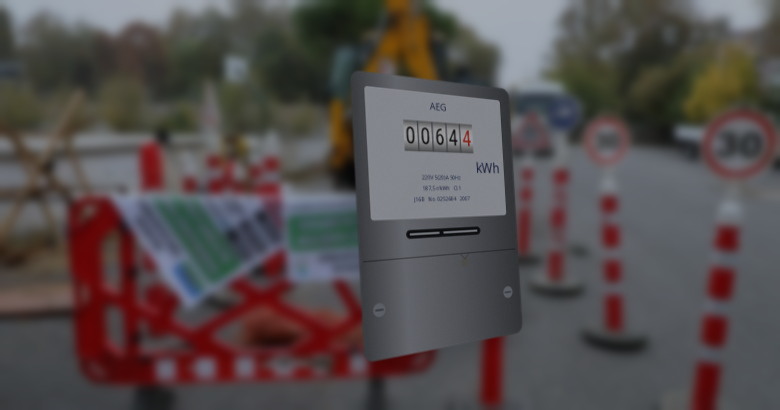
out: 64.4 kWh
